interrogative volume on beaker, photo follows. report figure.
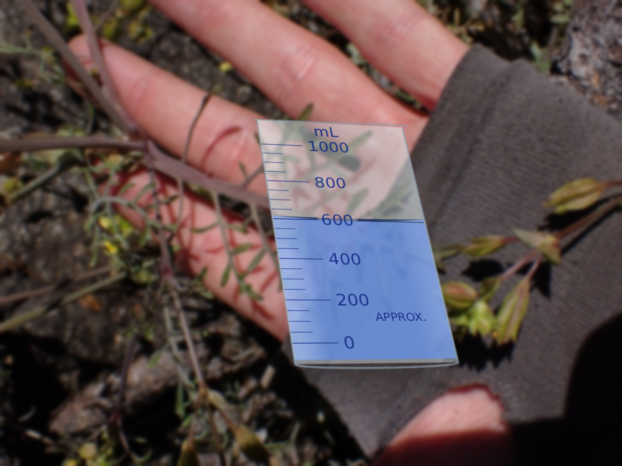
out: 600 mL
